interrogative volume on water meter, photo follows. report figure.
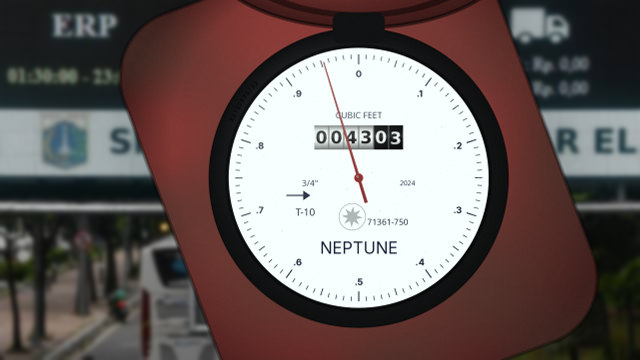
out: 4302.95 ft³
